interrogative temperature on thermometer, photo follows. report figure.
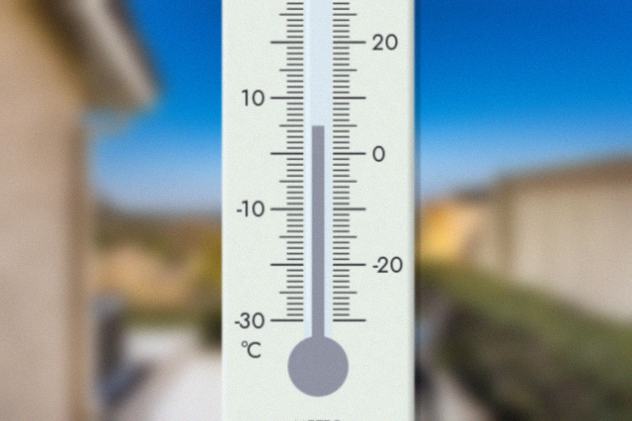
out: 5 °C
